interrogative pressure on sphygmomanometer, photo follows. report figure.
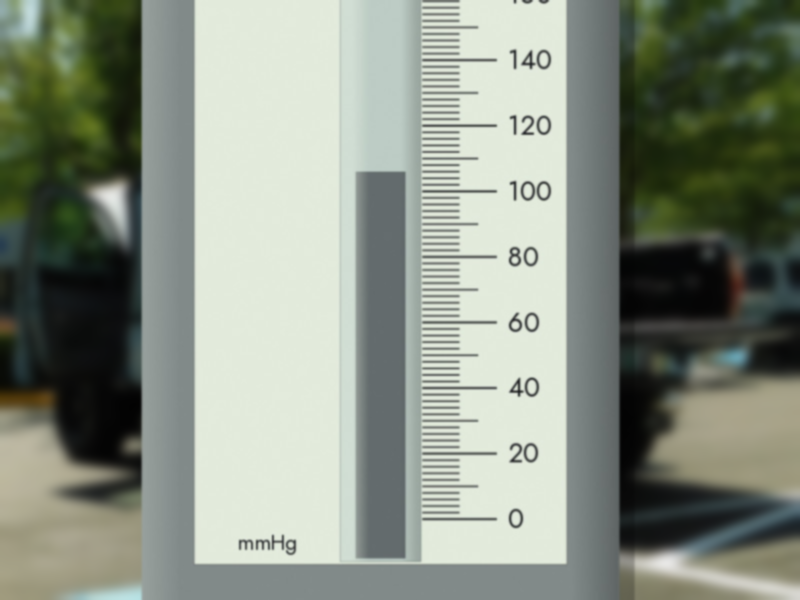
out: 106 mmHg
